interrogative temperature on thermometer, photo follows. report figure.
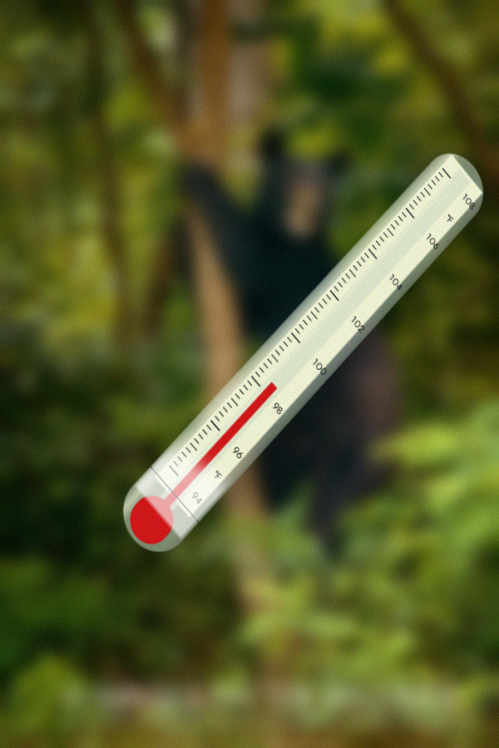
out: 98.4 °F
